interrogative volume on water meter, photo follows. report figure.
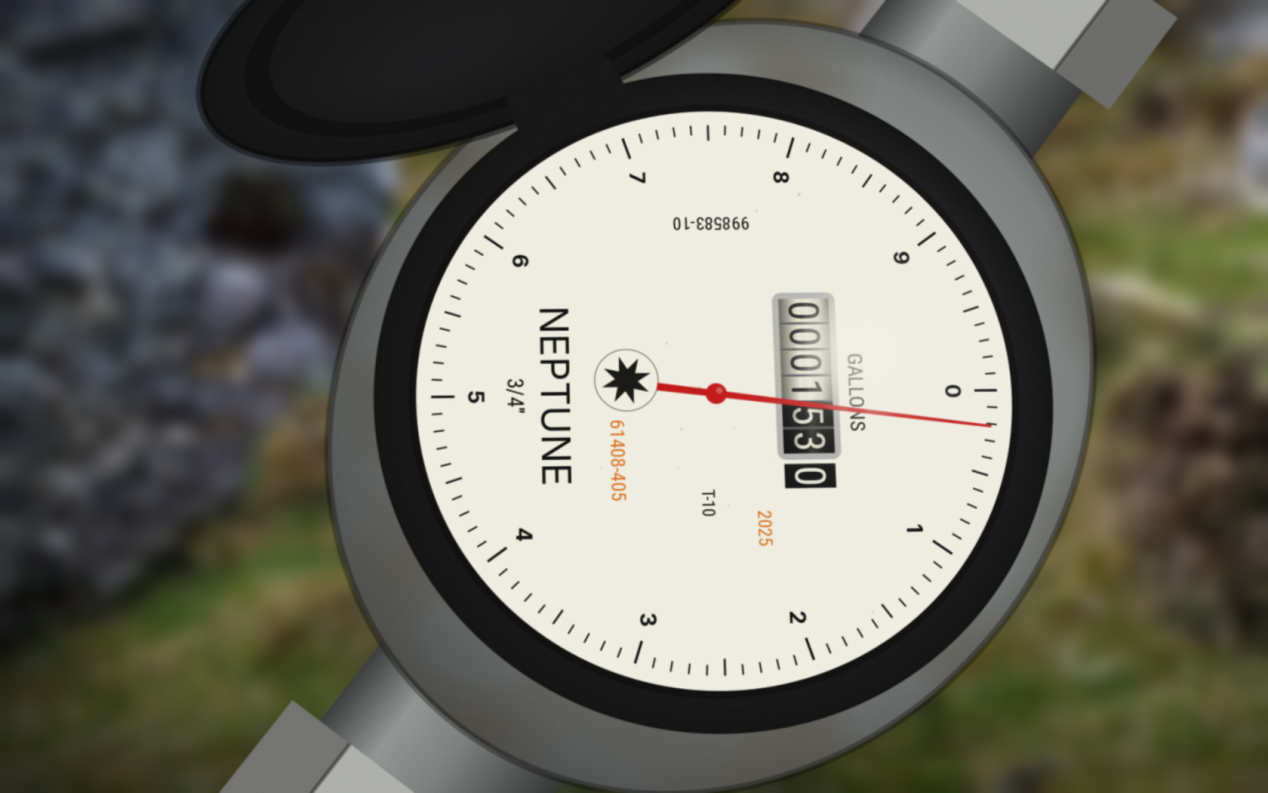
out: 1530.2 gal
